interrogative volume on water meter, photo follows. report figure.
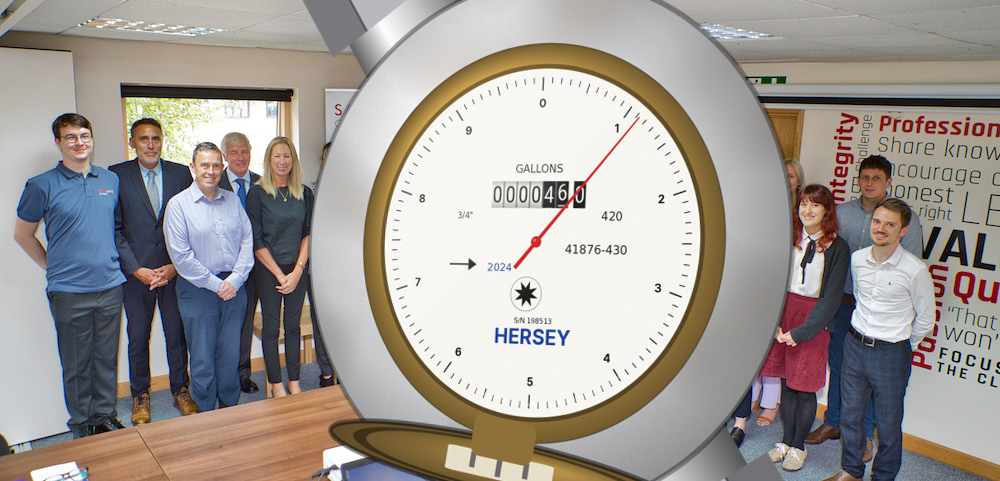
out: 461.1 gal
